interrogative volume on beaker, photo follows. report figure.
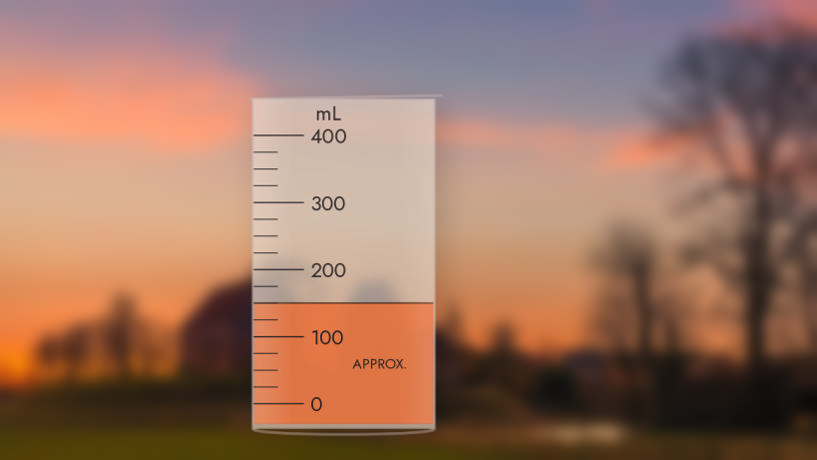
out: 150 mL
